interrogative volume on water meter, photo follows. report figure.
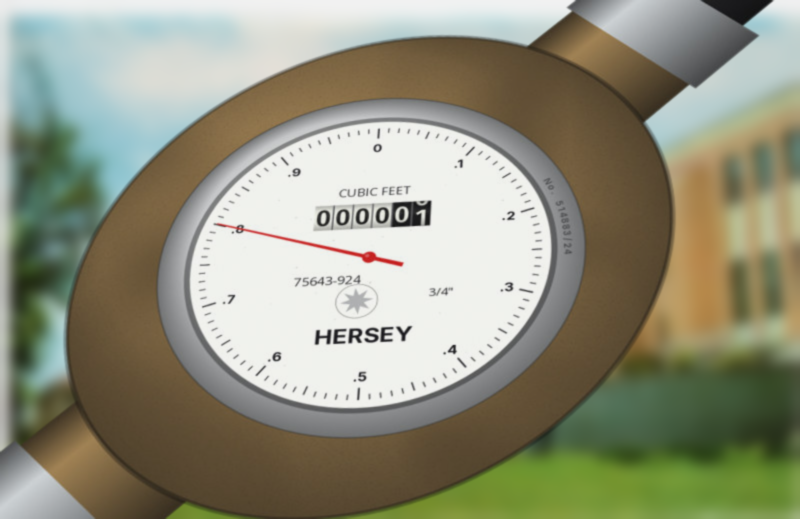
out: 0.80 ft³
